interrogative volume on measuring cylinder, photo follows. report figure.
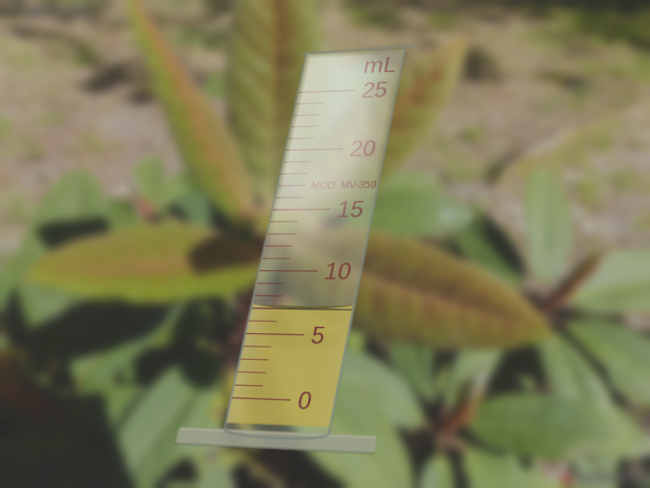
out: 7 mL
